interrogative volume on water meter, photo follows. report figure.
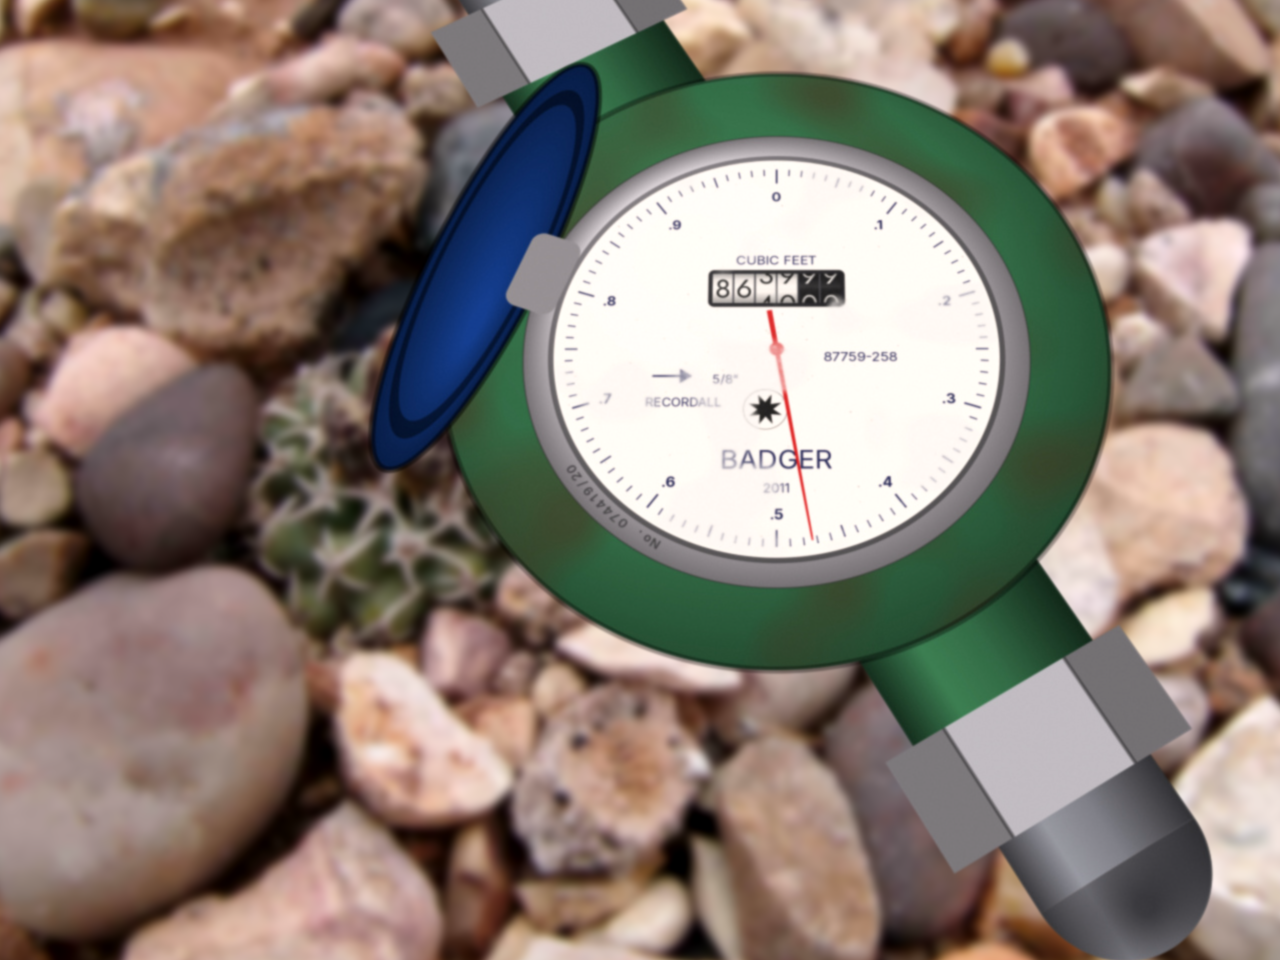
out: 863999.47 ft³
